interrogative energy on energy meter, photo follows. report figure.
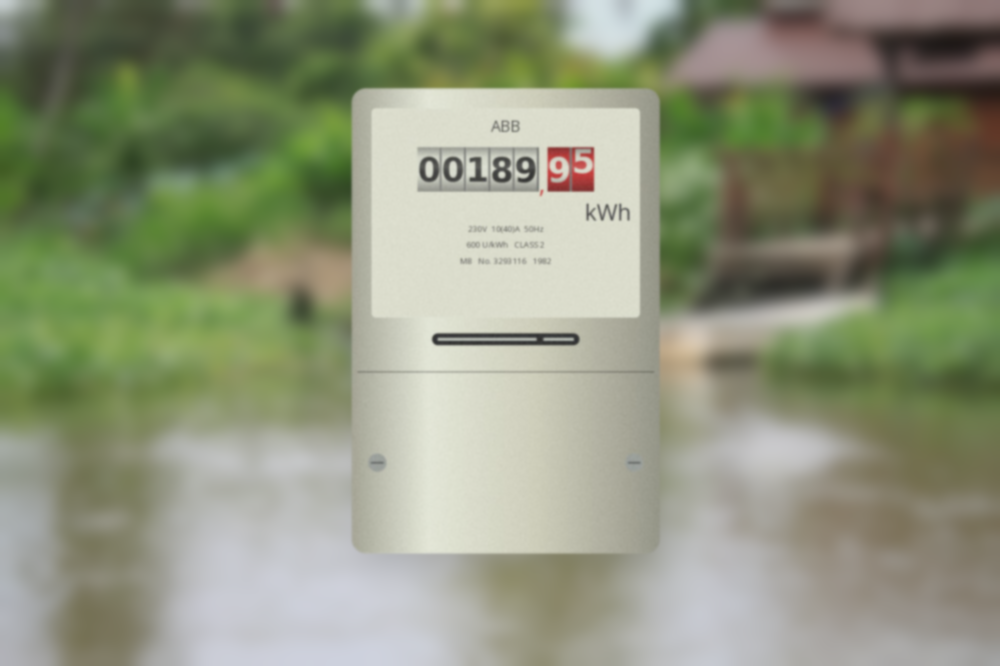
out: 189.95 kWh
